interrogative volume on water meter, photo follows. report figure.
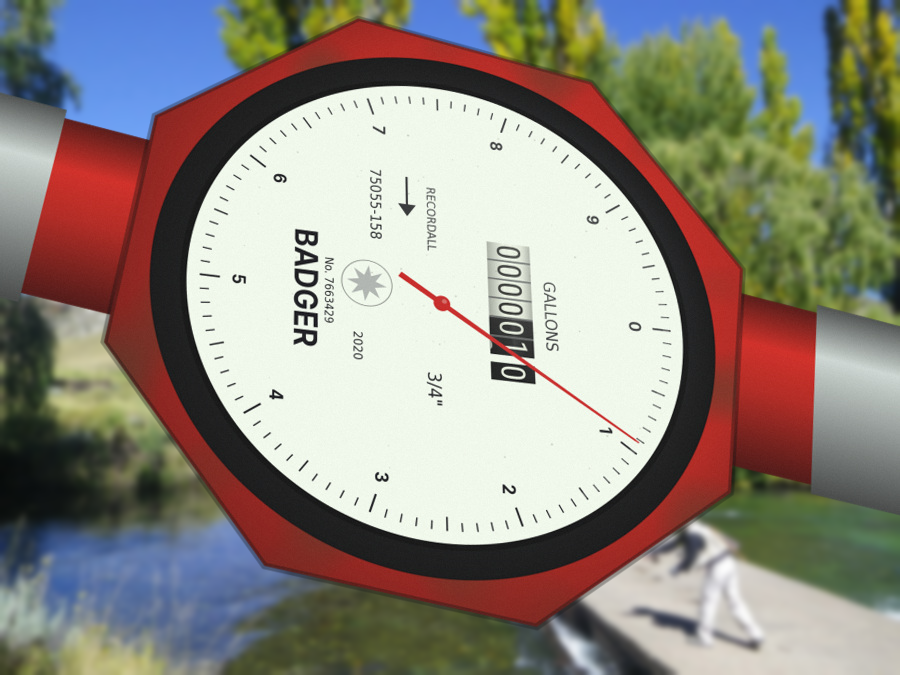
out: 10.9 gal
